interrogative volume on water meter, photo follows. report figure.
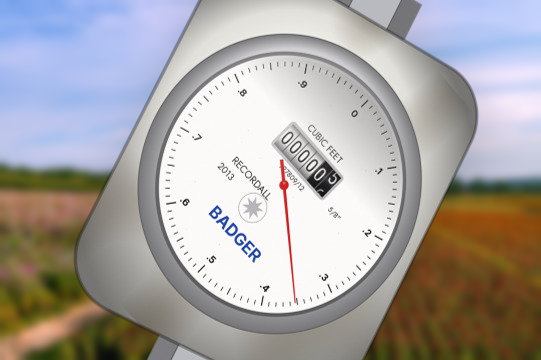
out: 5.35 ft³
